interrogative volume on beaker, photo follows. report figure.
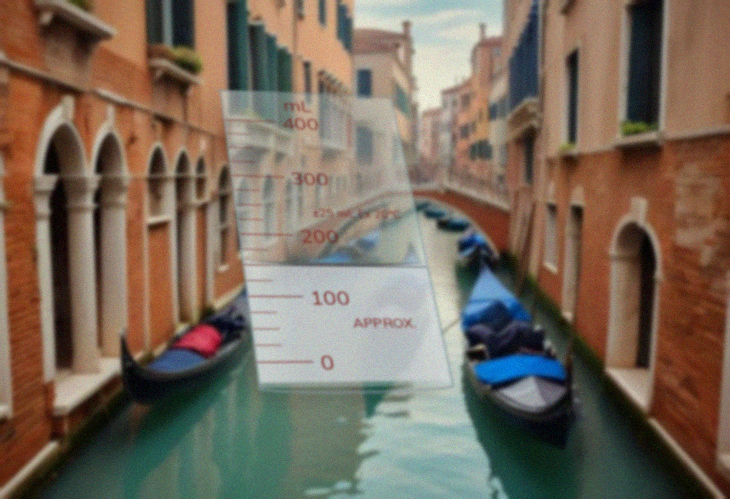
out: 150 mL
